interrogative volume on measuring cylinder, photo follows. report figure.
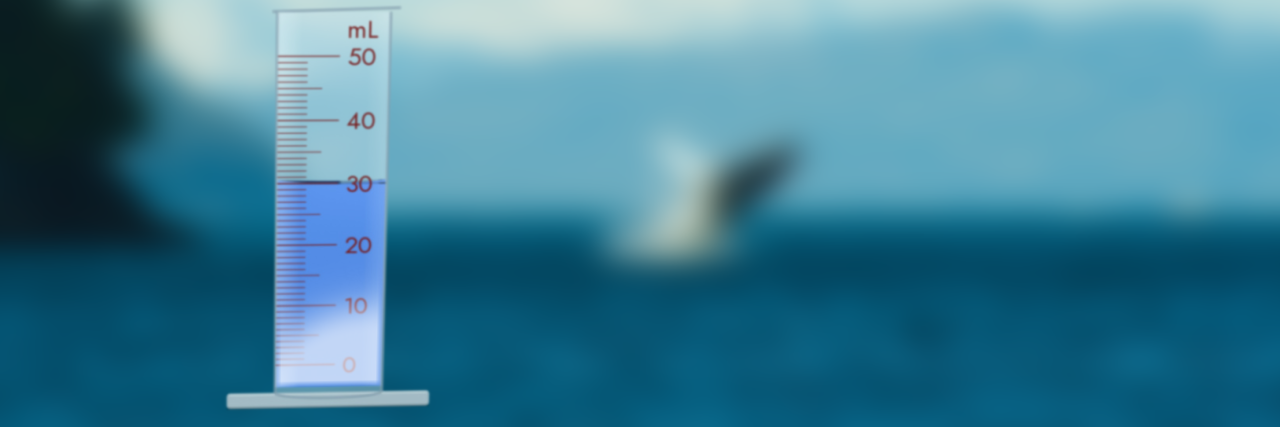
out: 30 mL
